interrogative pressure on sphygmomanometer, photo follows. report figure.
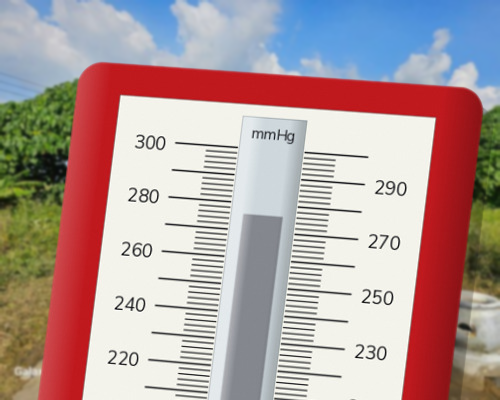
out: 276 mmHg
